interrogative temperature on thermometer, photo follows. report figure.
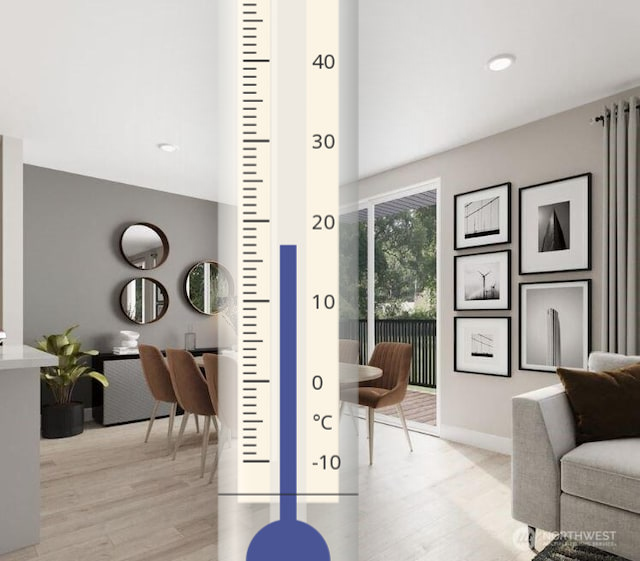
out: 17 °C
